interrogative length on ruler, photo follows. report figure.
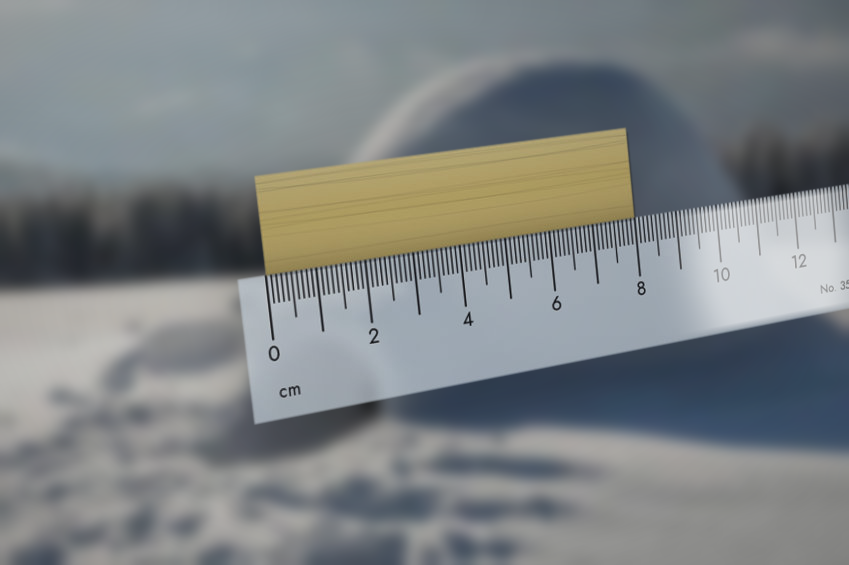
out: 8 cm
